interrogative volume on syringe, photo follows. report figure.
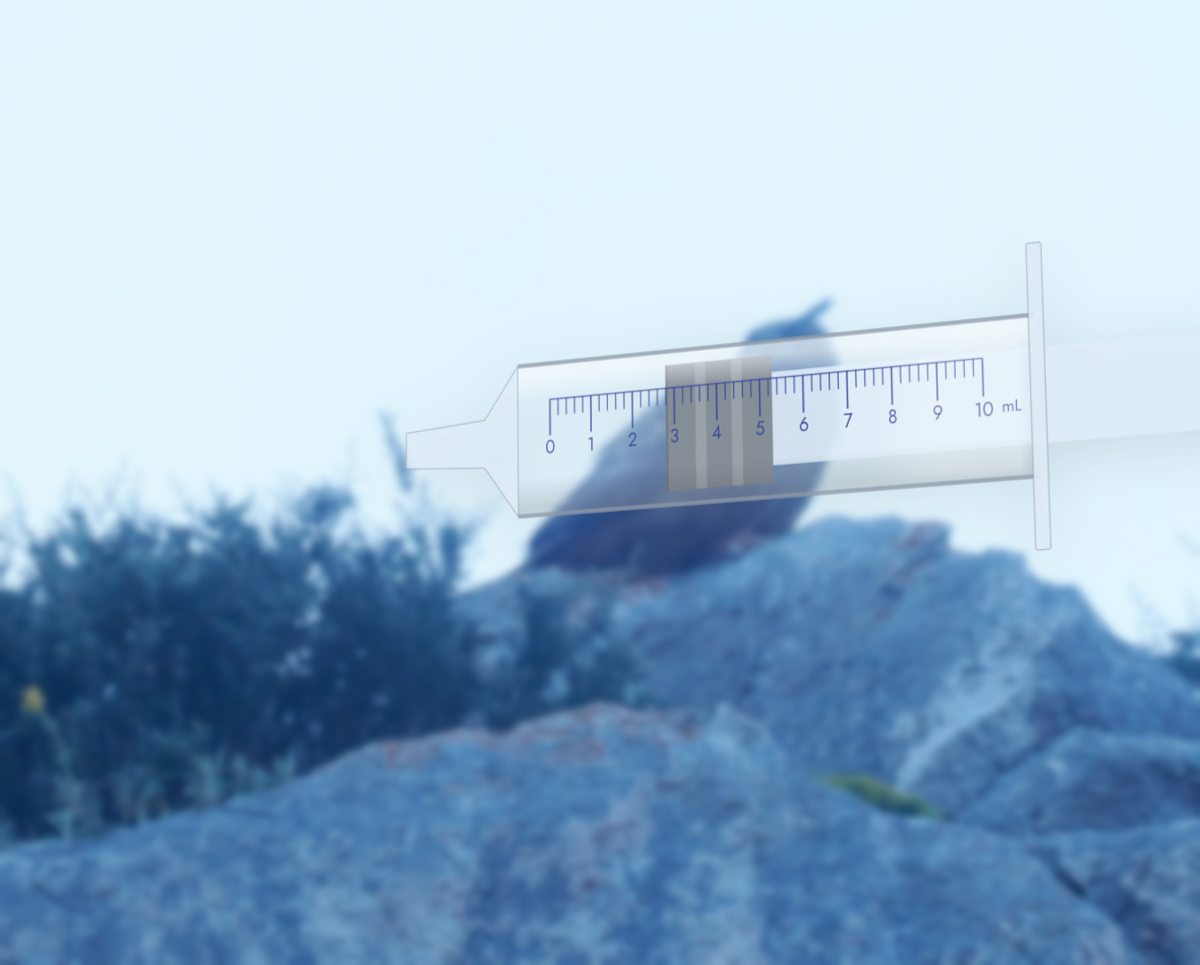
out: 2.8 mL
